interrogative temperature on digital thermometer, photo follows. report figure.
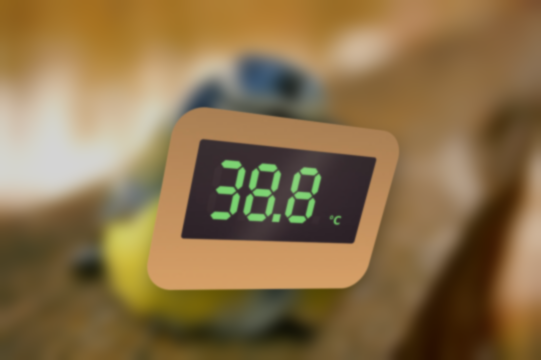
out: 38.8 °C
